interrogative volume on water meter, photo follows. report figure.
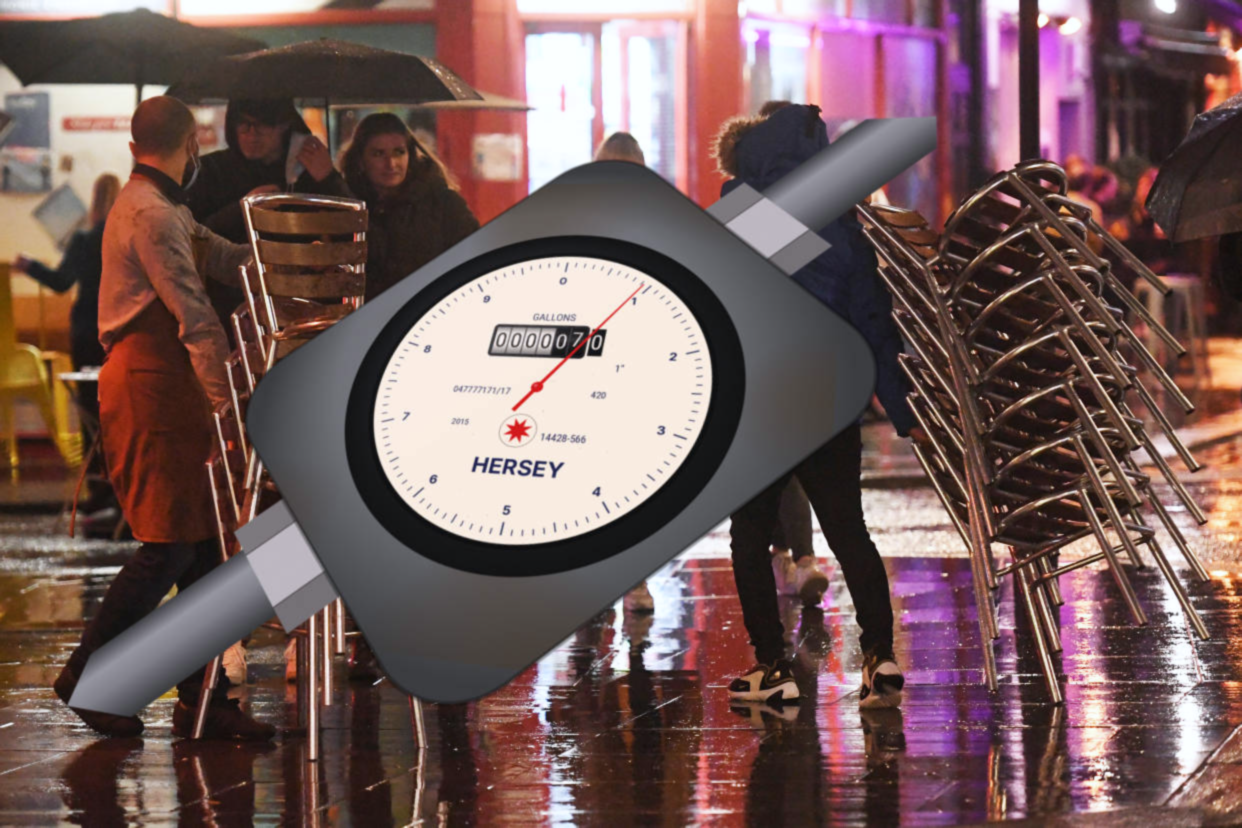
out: 70.9 gal
